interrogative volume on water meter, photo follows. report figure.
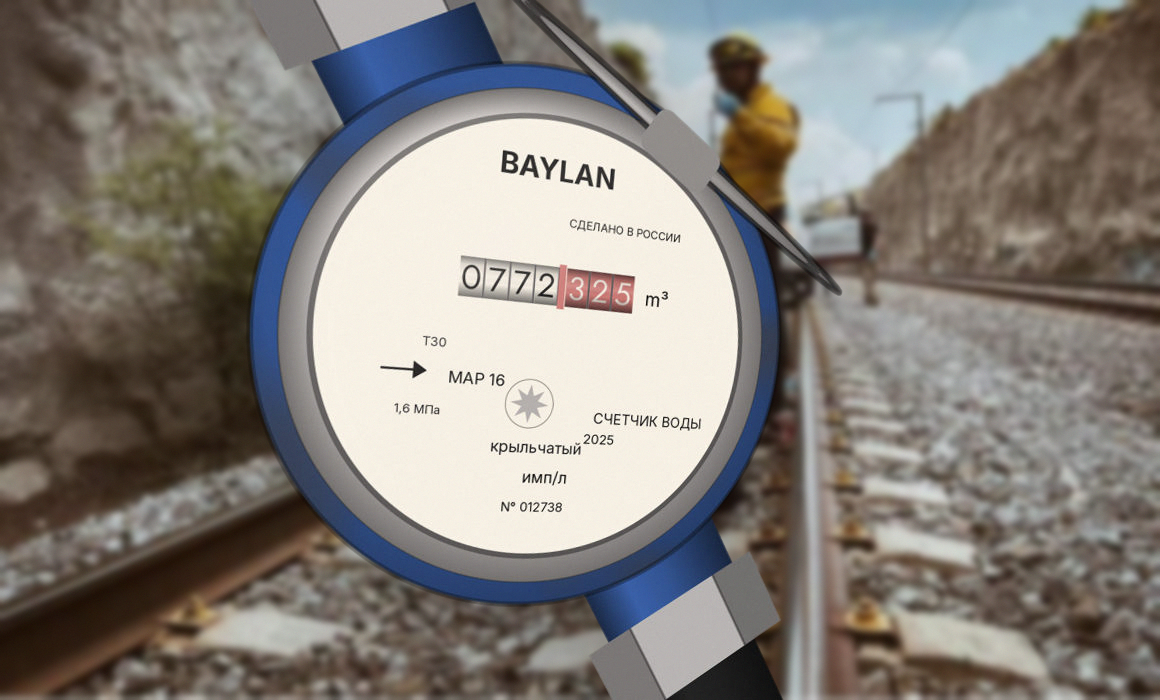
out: 772.325 m³
